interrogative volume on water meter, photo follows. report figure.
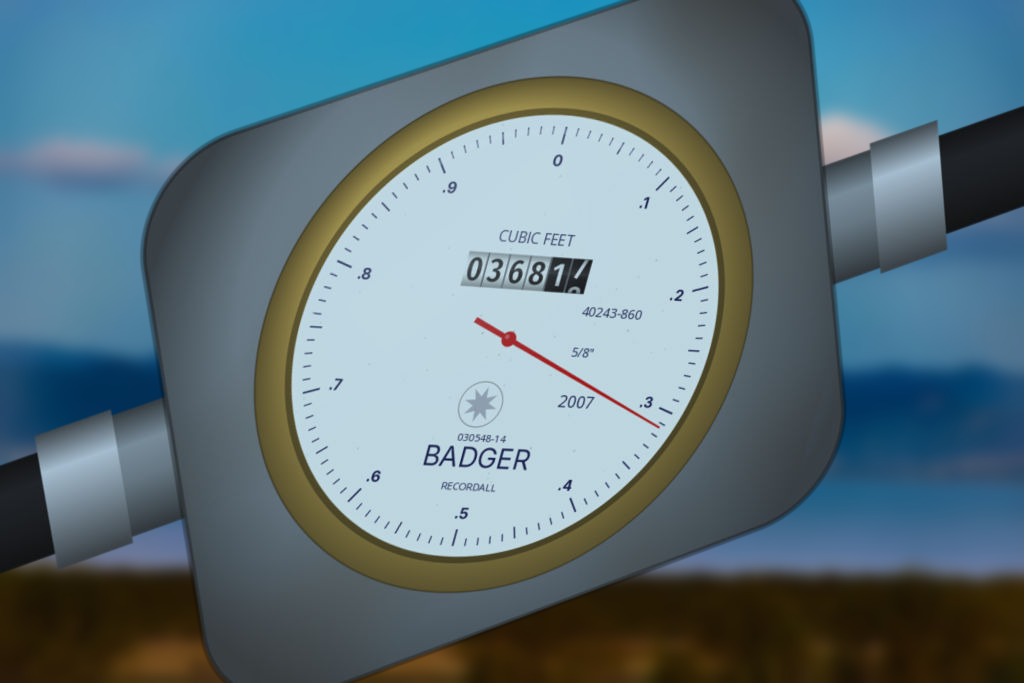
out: 36817.31 ft³
